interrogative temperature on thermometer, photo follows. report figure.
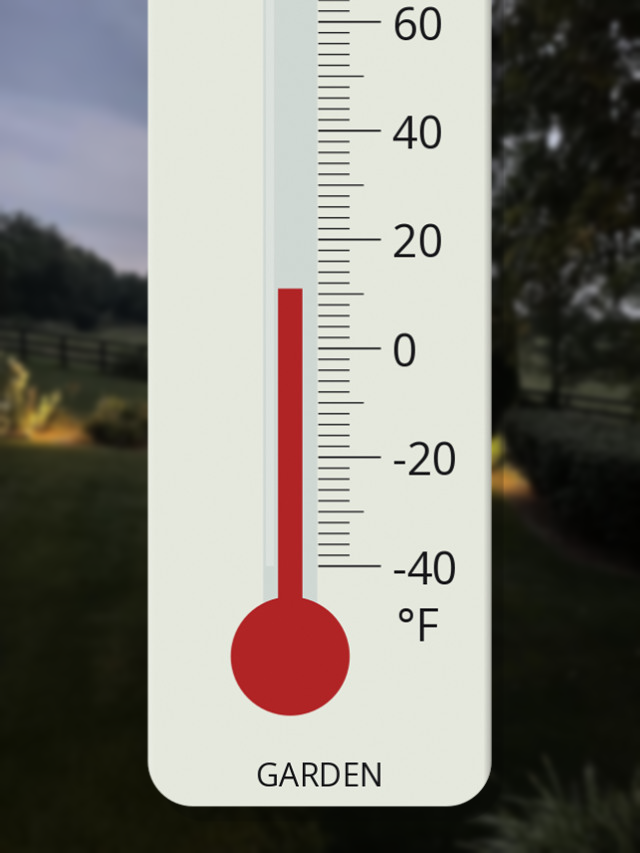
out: 11 °F
